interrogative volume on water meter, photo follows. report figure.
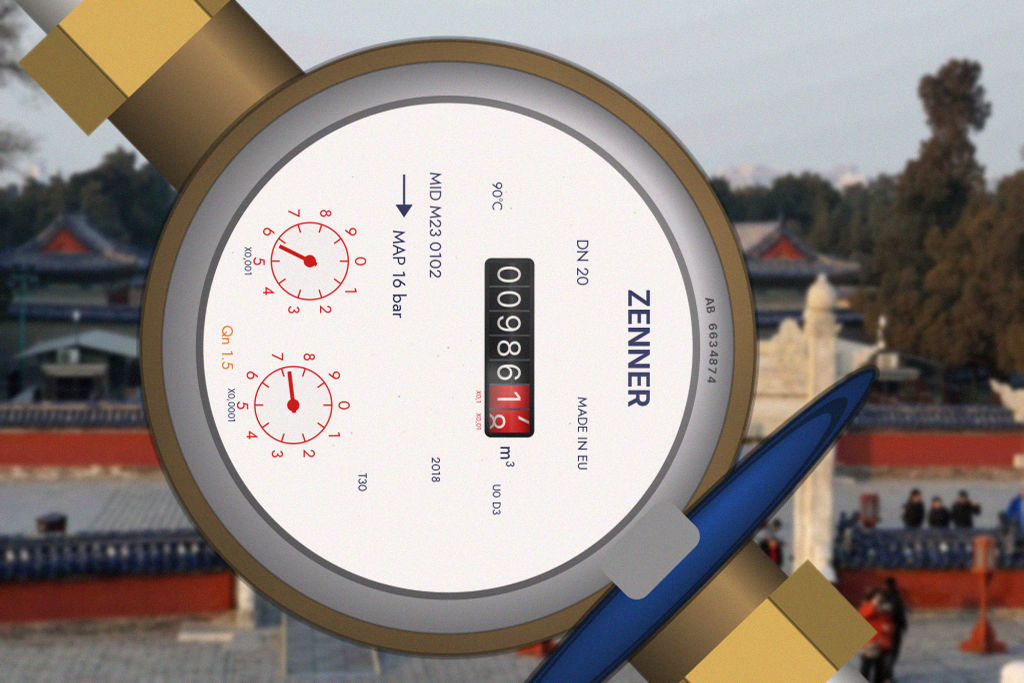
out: 986.1757 m³
